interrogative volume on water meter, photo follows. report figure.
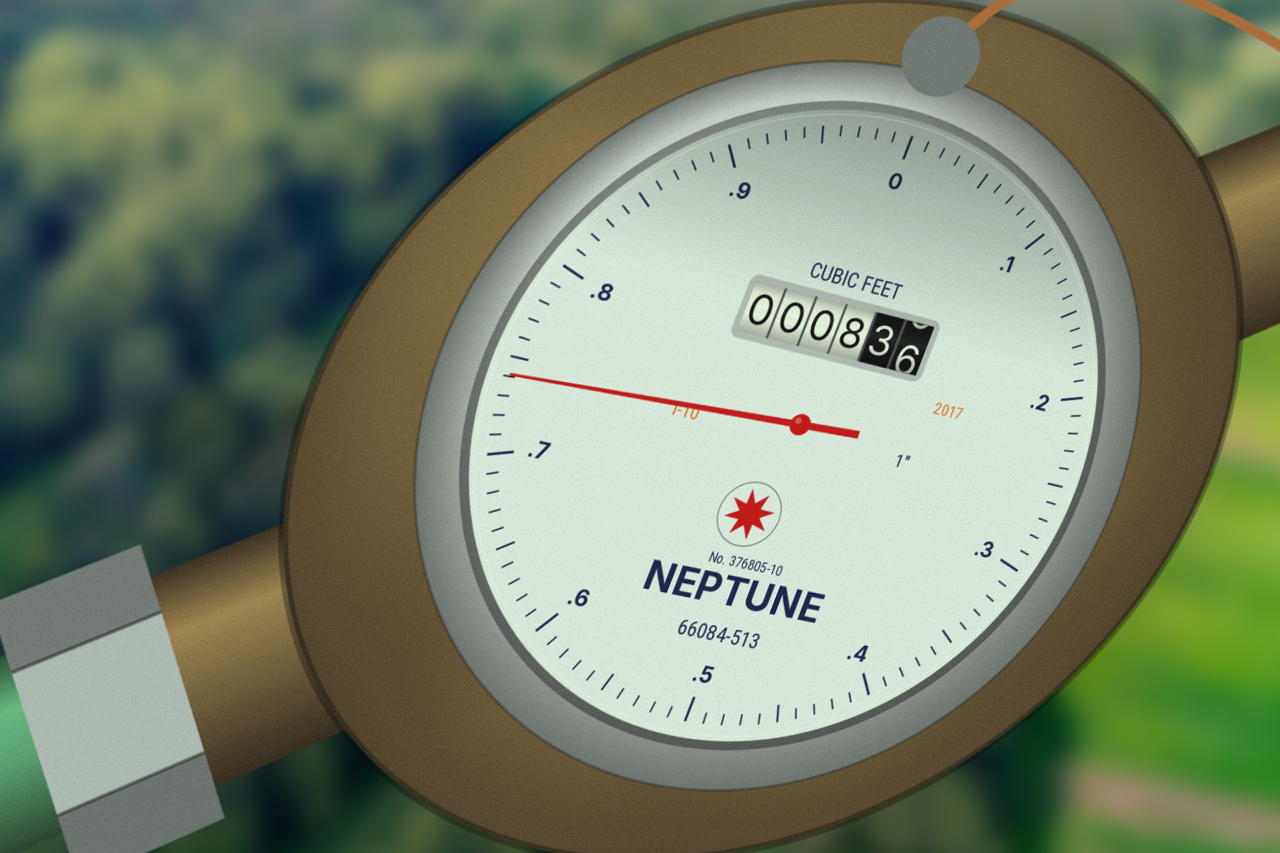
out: 835.74 ft³
